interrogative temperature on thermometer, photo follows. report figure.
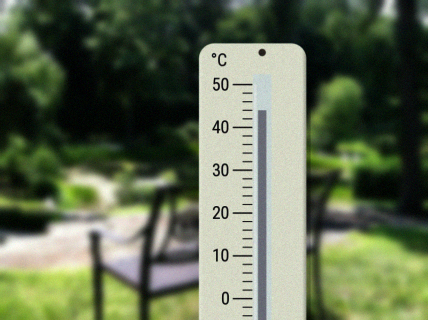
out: 44 °C
